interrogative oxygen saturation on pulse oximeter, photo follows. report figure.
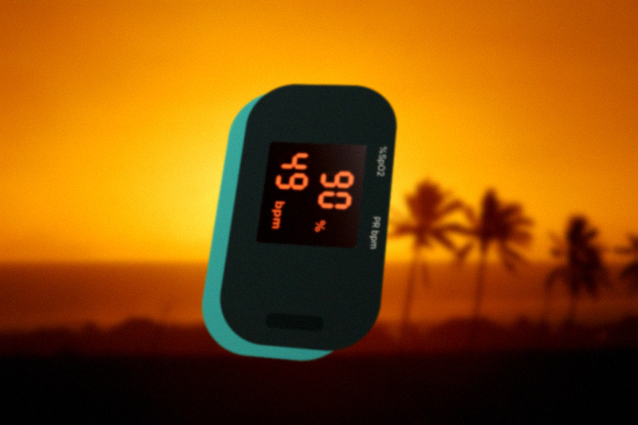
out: 90 %
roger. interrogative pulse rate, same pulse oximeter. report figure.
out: 49 bpm
